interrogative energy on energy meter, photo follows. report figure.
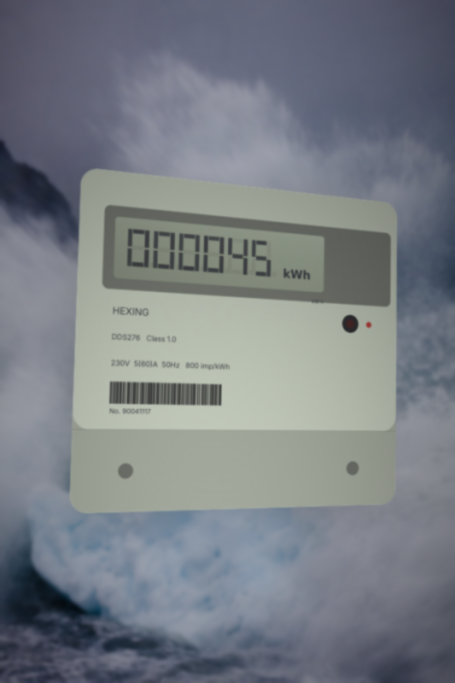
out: 45 kWh
